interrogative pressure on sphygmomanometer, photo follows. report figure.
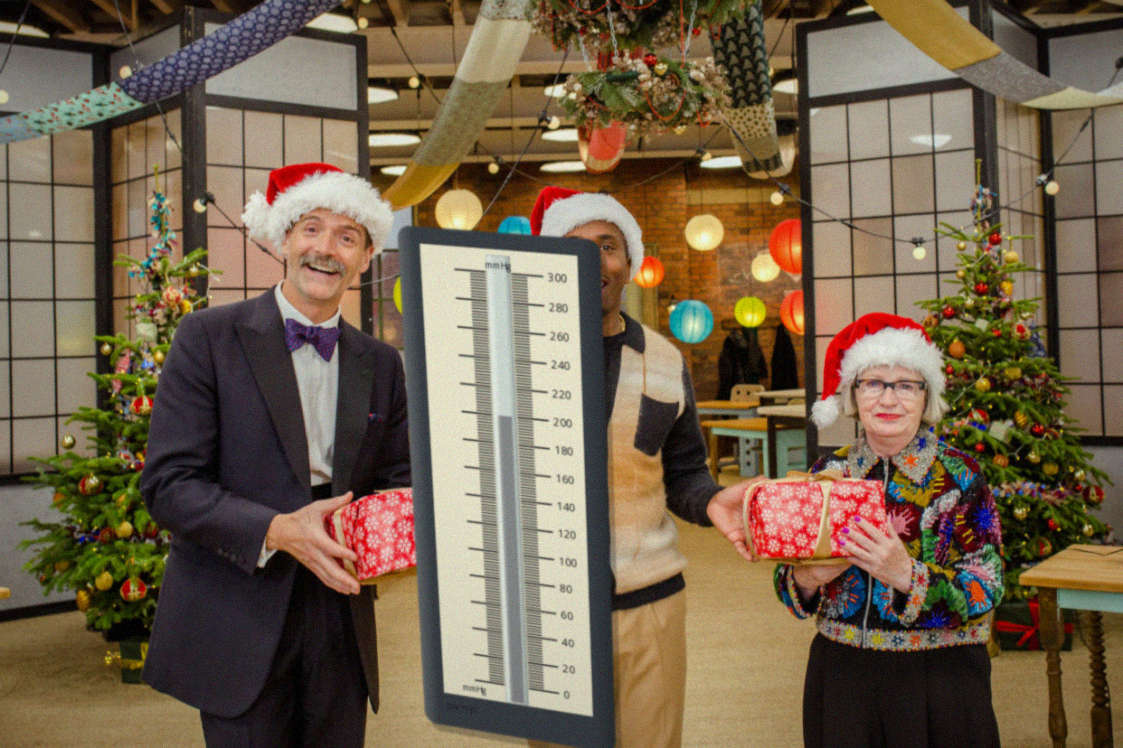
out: 200 mmHg
